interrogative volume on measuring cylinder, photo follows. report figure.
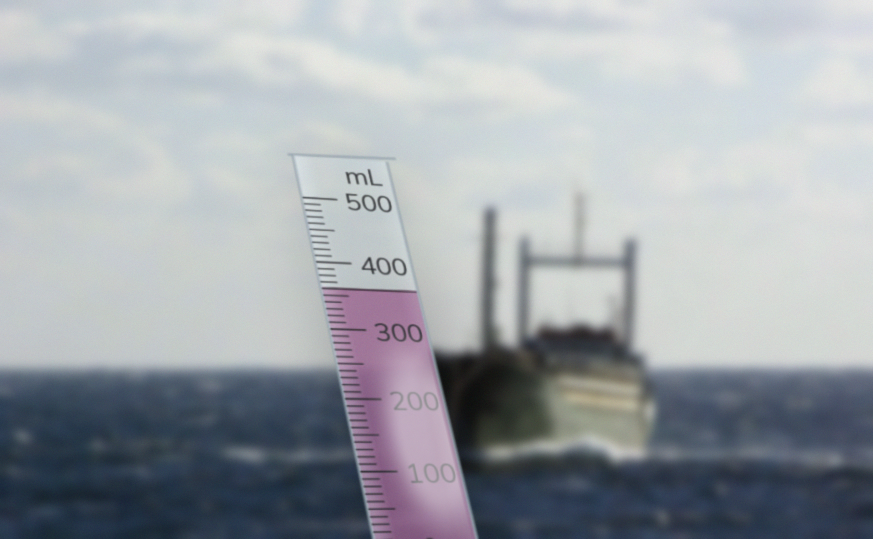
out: 360 mL
